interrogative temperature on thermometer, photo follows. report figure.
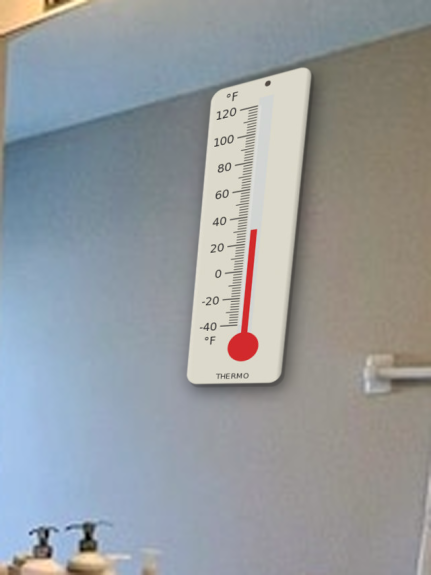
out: 30 °F
